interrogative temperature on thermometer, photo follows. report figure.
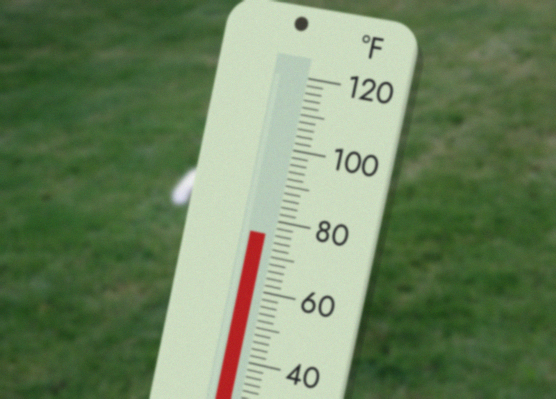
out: 76 °F
